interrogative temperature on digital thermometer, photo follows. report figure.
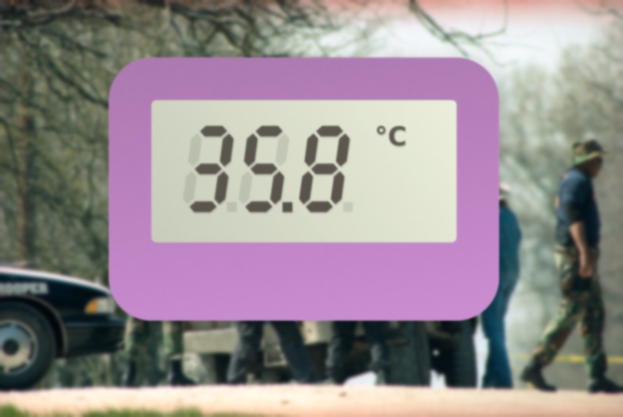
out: 35.8 °C
